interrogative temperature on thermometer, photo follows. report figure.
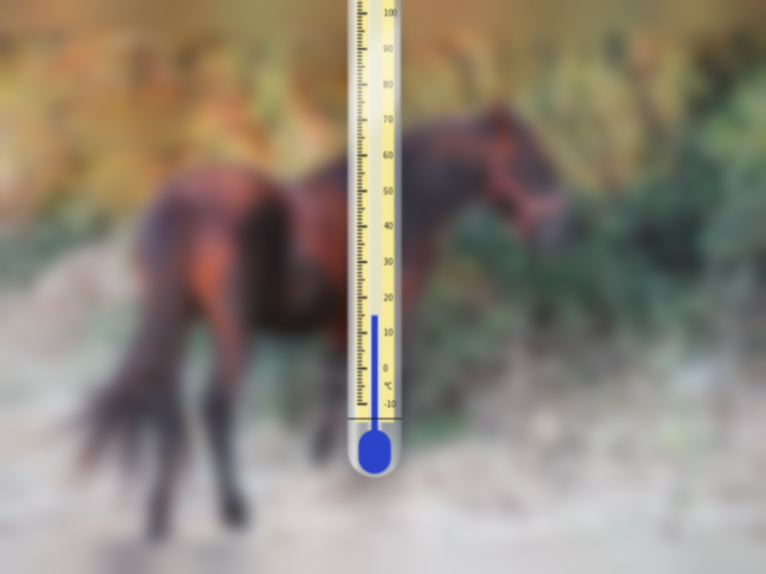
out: 15 °C
